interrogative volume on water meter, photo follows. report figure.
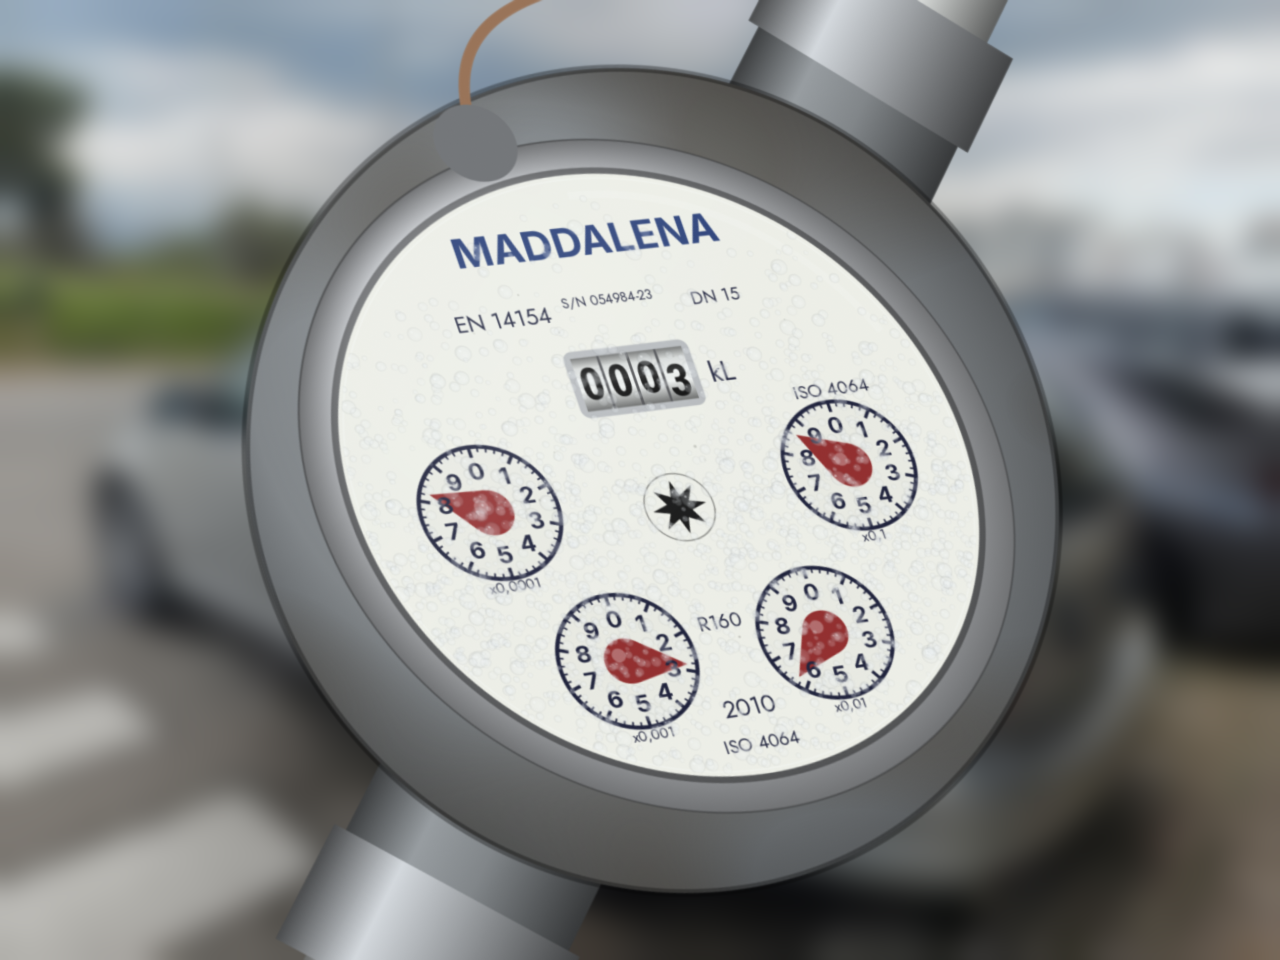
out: 2.8628 kL
